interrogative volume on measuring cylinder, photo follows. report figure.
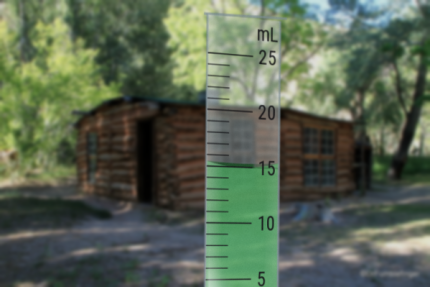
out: 15 mL
